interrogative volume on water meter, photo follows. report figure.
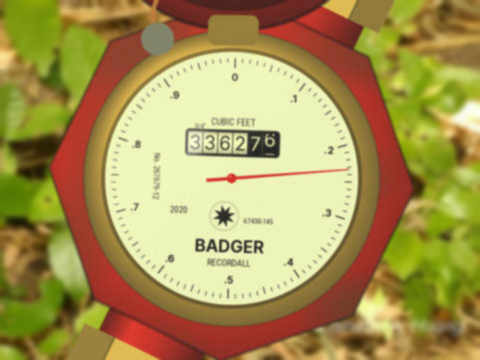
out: 336276.23 ft³
